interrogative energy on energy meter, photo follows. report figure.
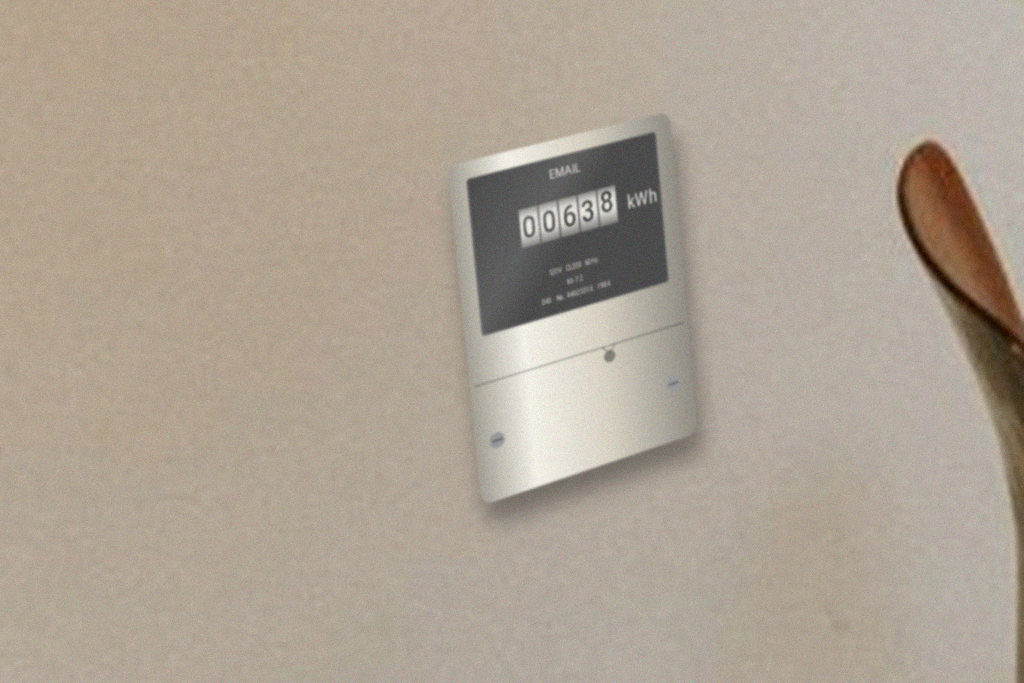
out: 638 kWh
